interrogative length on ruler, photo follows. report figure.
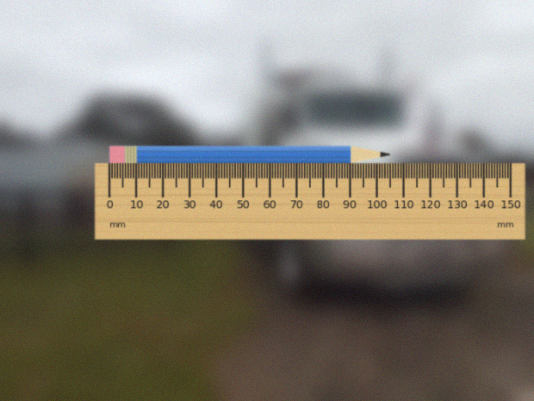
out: 105 mm
